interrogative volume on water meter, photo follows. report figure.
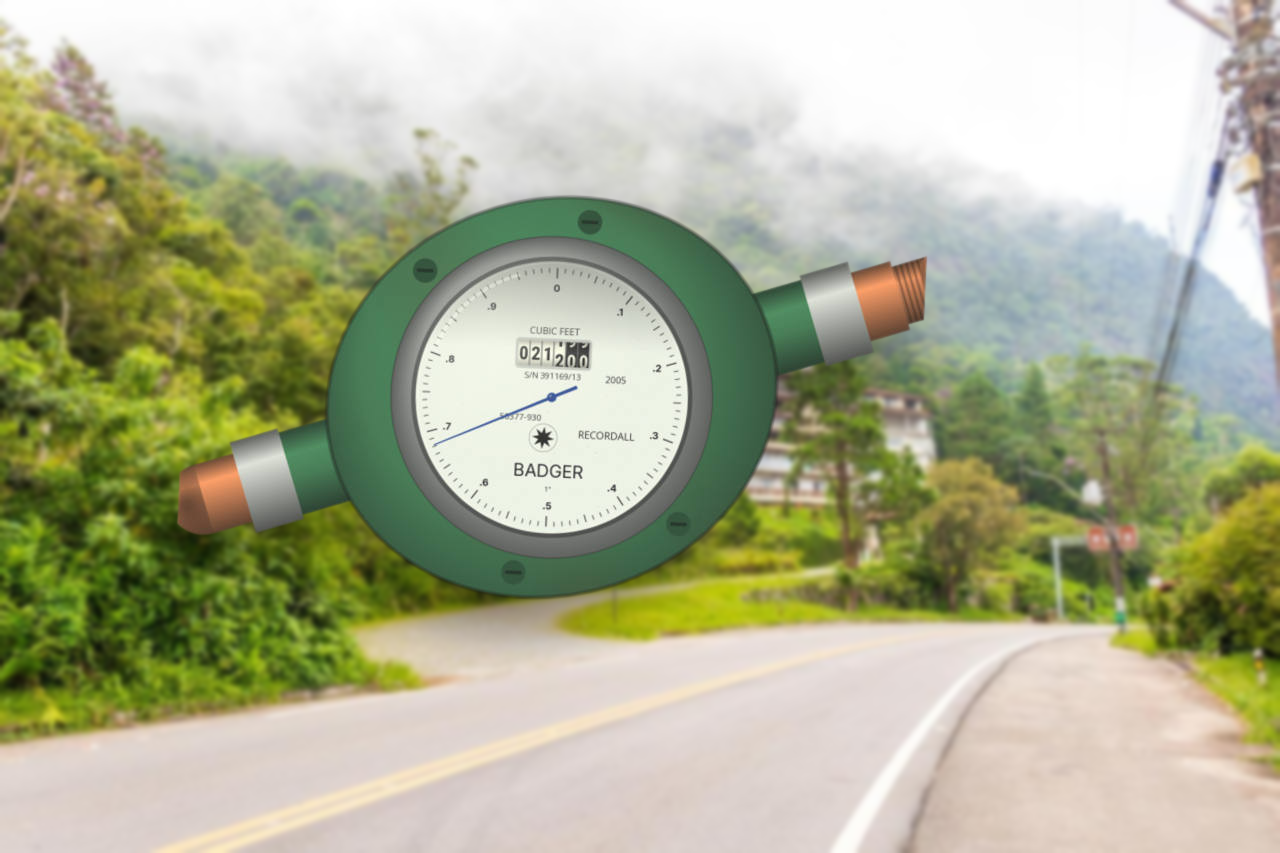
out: 21199.68 ft³
